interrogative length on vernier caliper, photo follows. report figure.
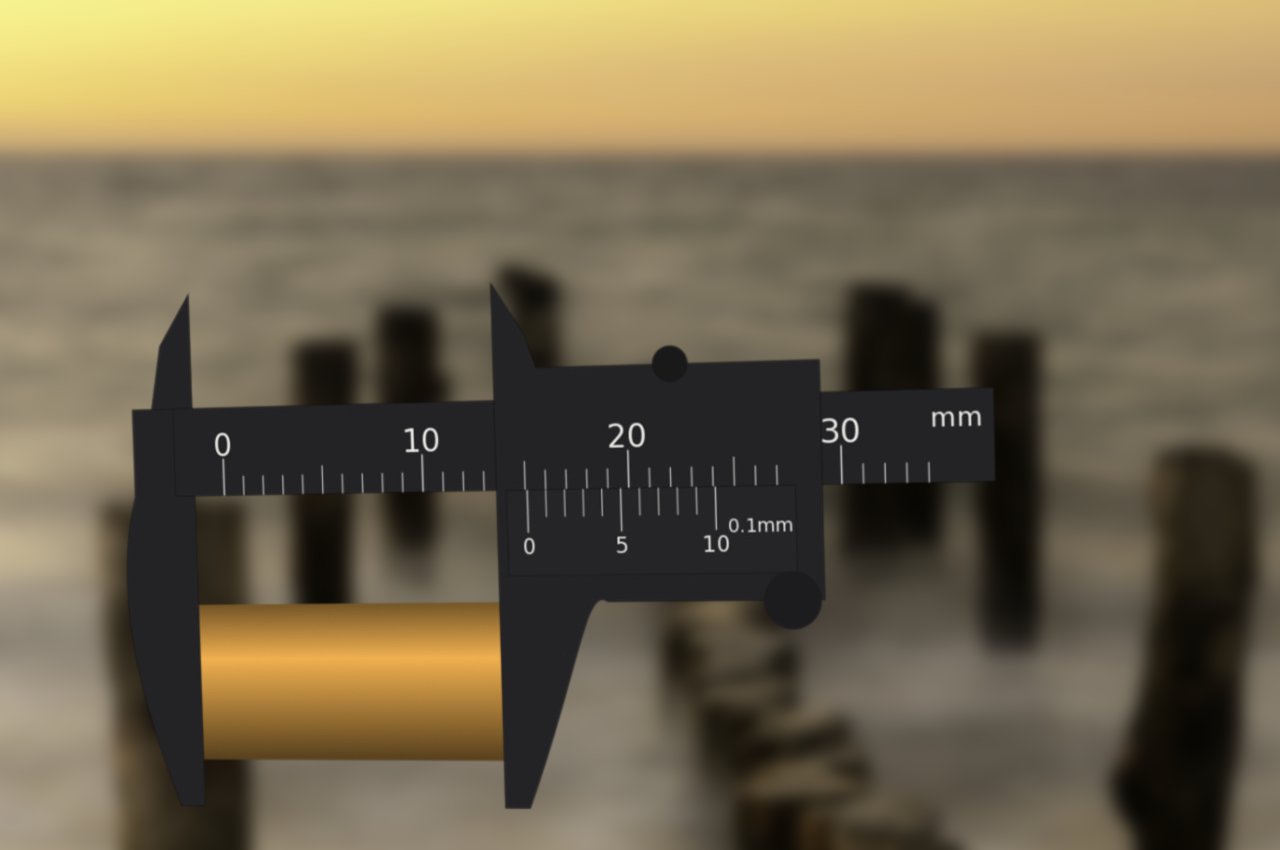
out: 15.1 mm
